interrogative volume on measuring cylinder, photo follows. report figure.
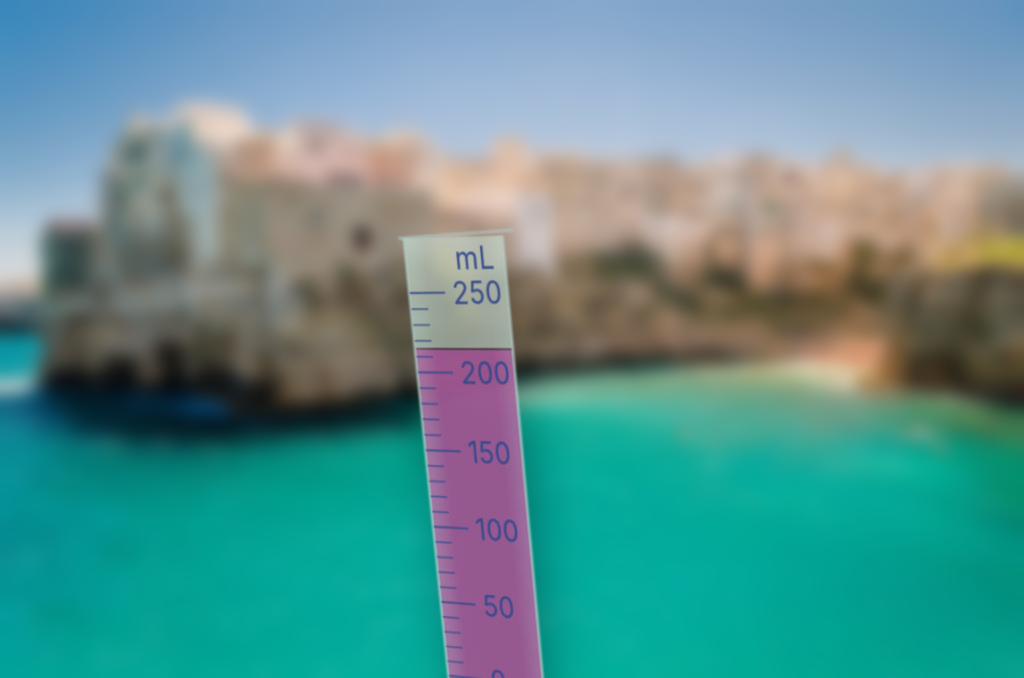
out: 215 mL
